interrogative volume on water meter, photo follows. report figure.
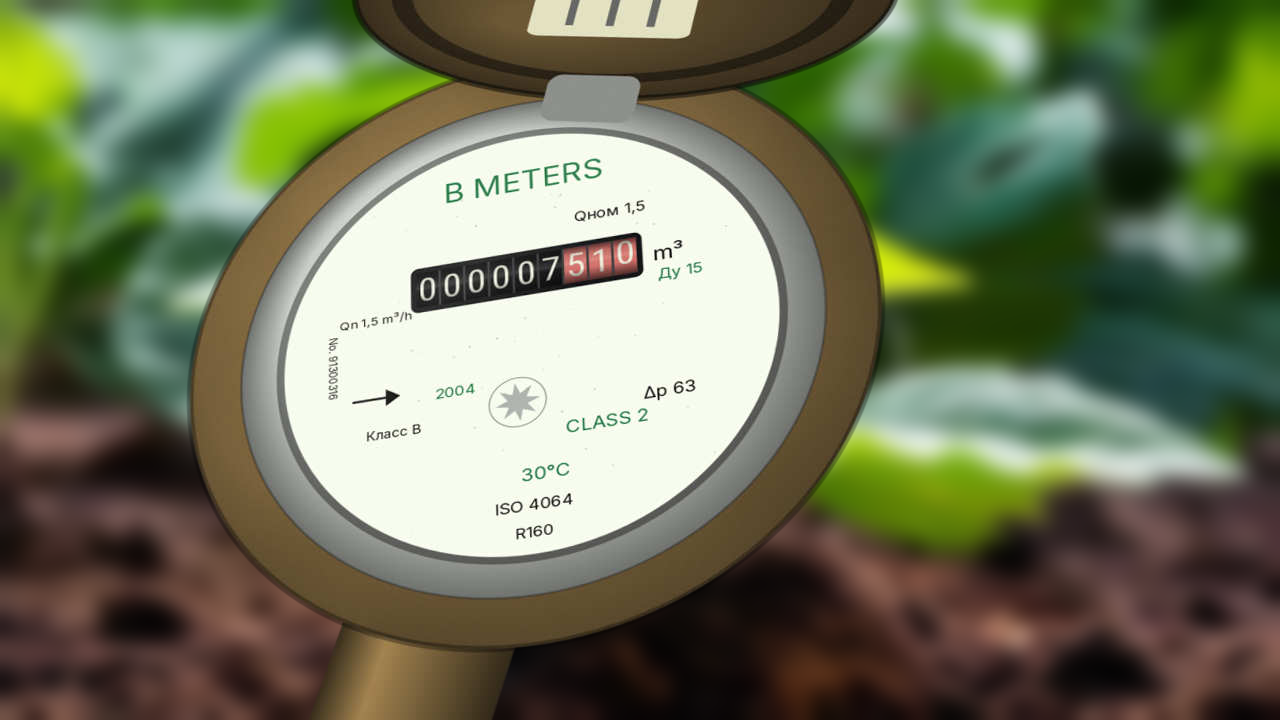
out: 7.510 m³
